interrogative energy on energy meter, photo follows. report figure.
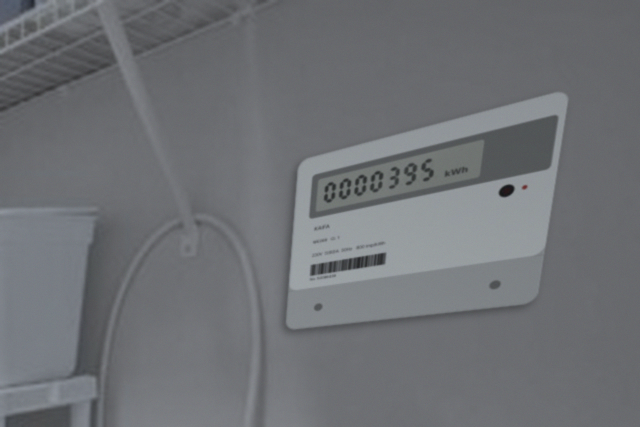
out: 395 kWh
